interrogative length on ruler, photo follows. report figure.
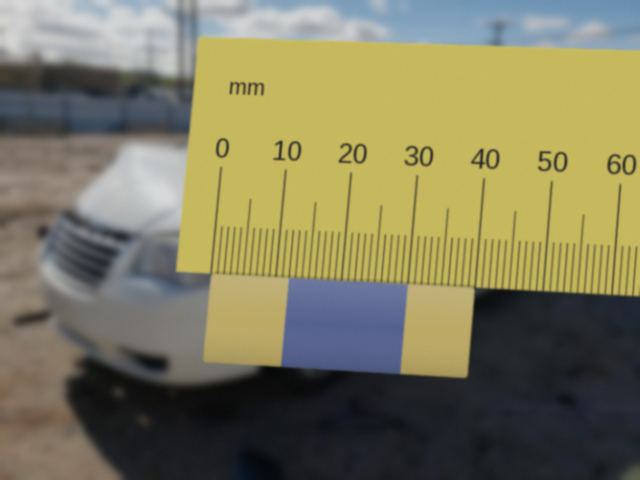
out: 40 mm
